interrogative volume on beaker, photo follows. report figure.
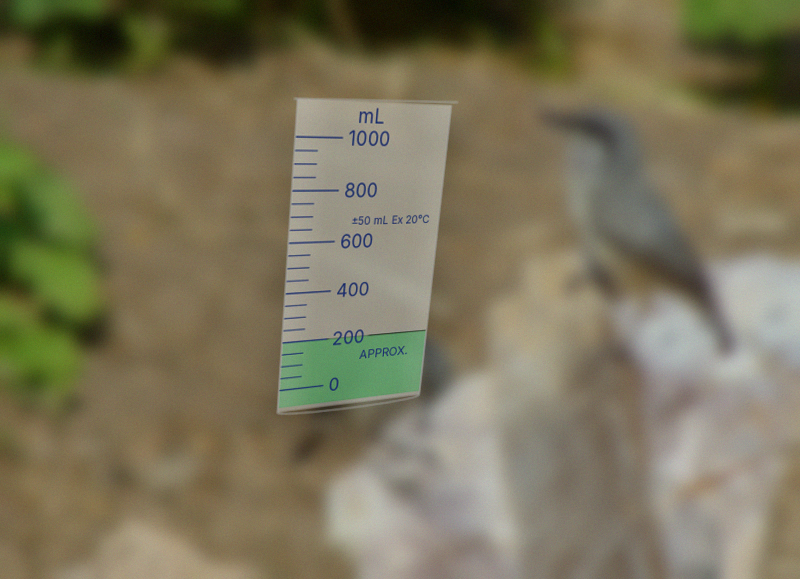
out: 200 mL
